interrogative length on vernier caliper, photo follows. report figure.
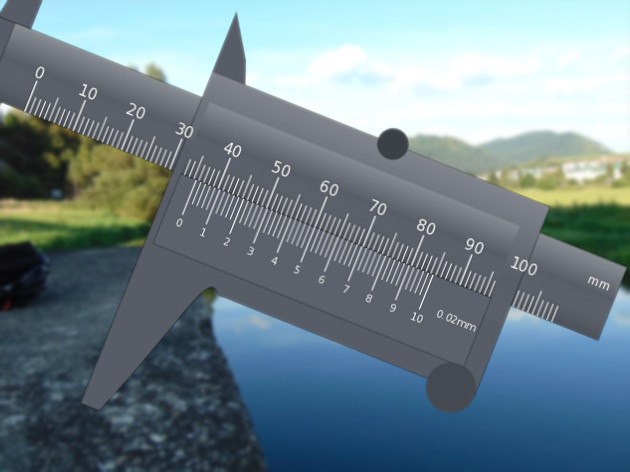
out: 35.5 mm
